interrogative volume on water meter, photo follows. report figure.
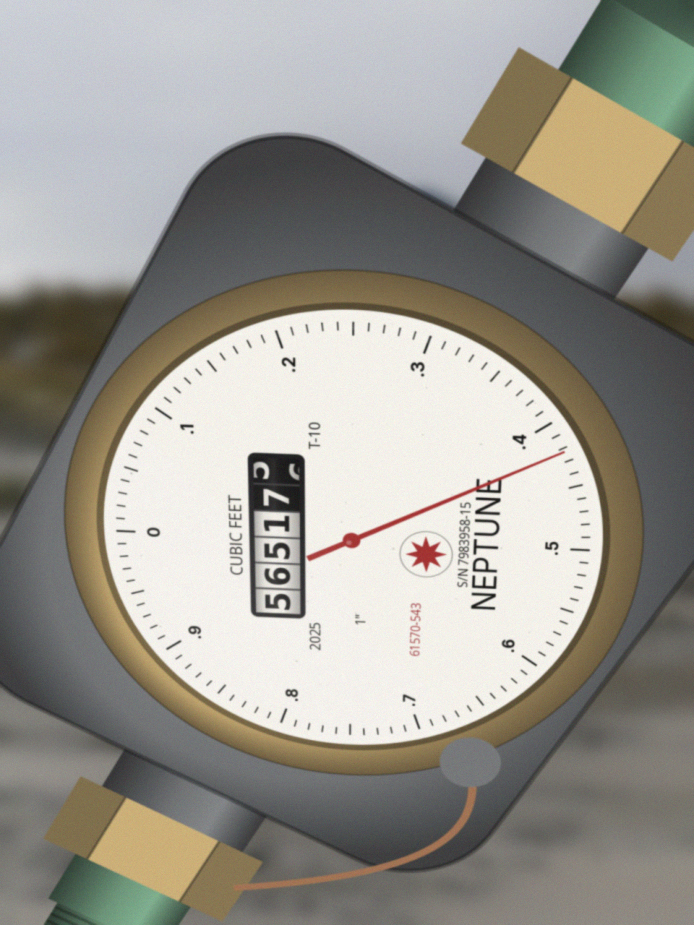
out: 565175.42 ft³
